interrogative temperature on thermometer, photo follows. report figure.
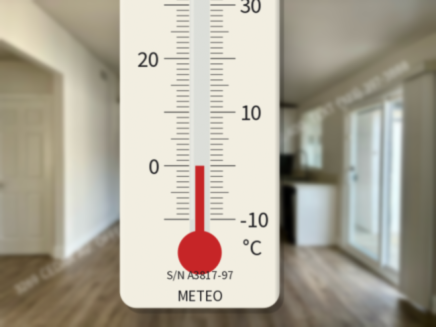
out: 0 °C
